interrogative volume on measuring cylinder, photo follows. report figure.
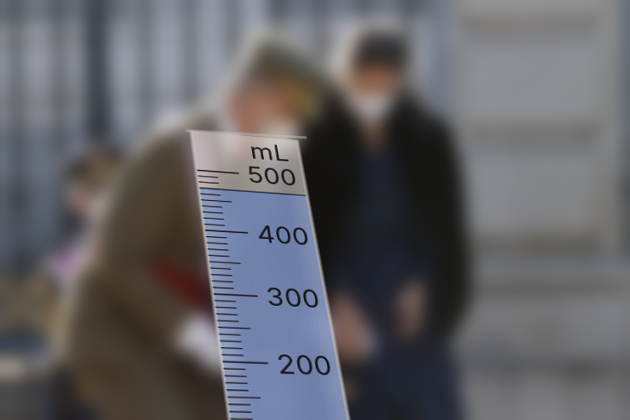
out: 470 mL
